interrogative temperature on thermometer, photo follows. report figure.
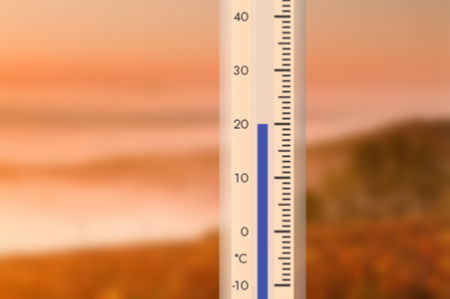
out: 20 °C
